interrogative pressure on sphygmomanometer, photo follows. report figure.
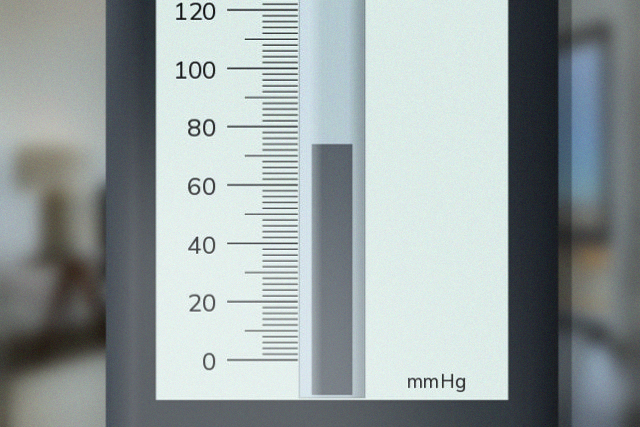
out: 74 mmHg
